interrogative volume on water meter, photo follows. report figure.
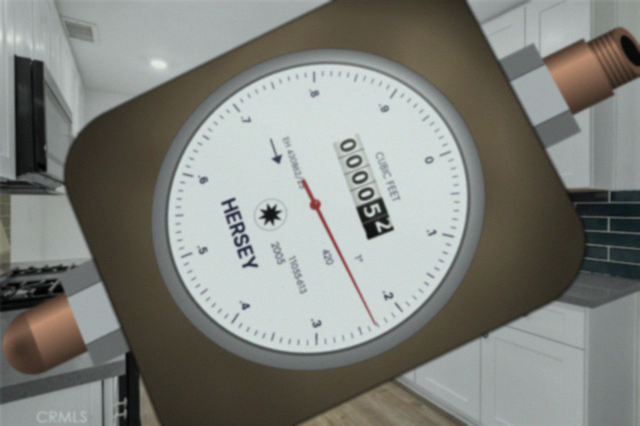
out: 52.23 ft³
